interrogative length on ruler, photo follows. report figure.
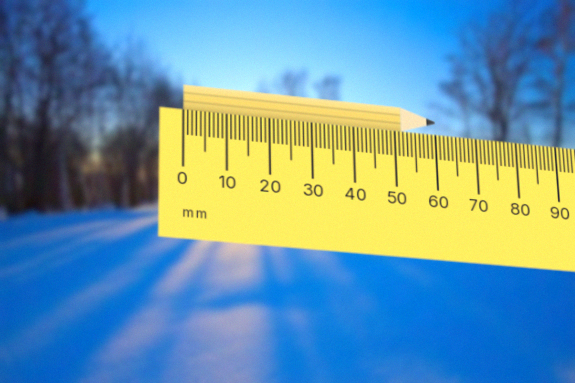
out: 60 mm
